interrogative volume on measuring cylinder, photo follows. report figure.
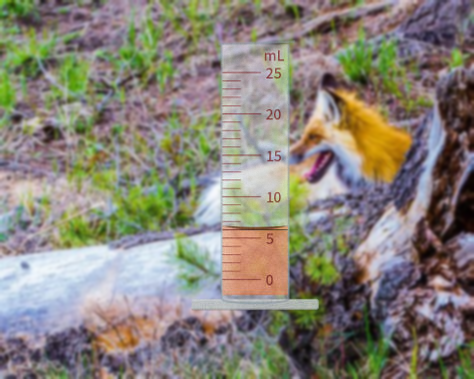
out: 6 mL
